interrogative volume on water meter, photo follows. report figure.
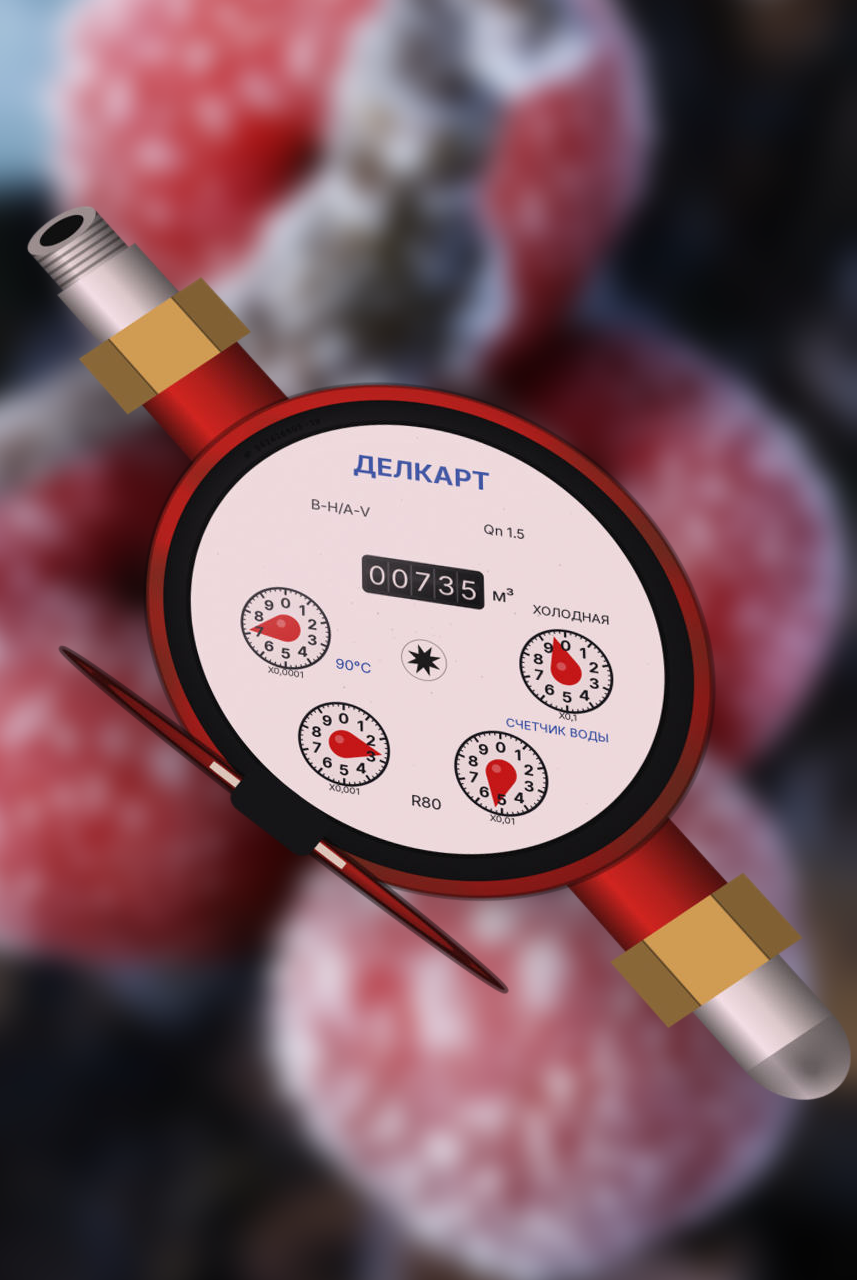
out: 734.9527 m³
